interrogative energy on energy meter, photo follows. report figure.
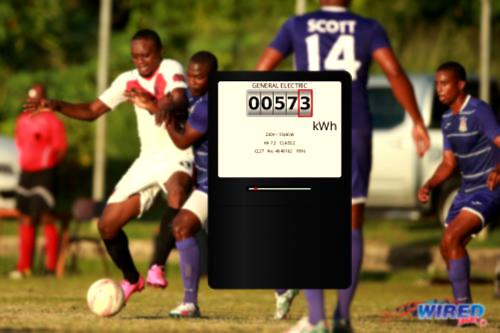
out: 57.3 kWh
